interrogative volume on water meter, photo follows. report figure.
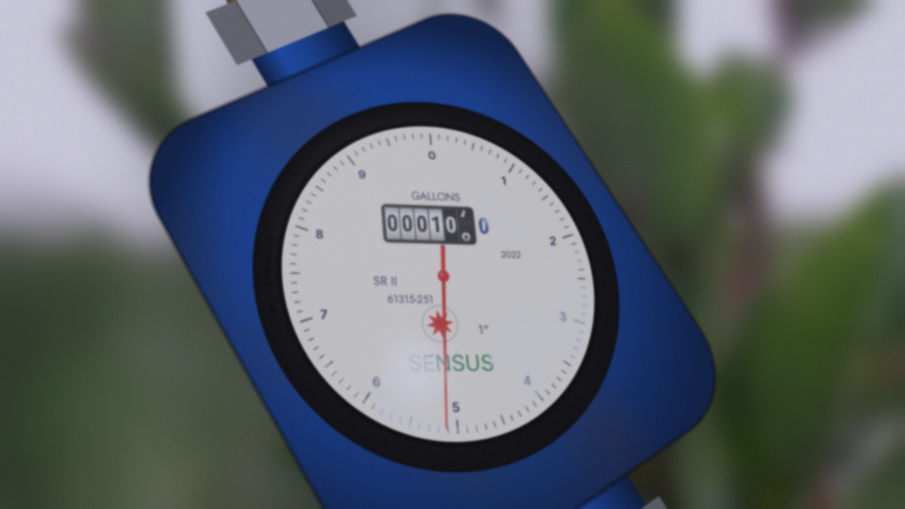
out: 1075.1 gal
